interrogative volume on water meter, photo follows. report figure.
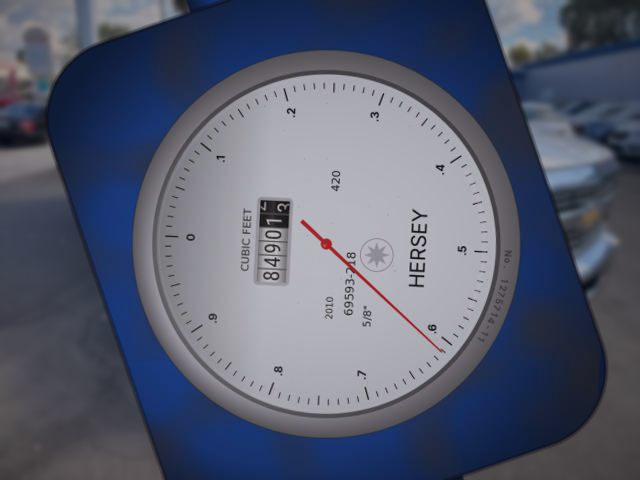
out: 849012.61 ft³
